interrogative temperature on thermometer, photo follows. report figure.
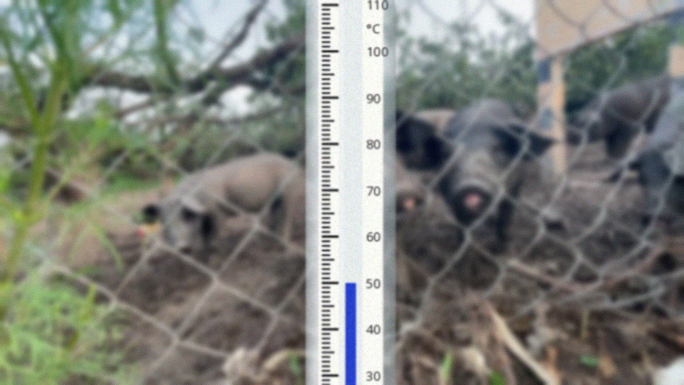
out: 50 °C
